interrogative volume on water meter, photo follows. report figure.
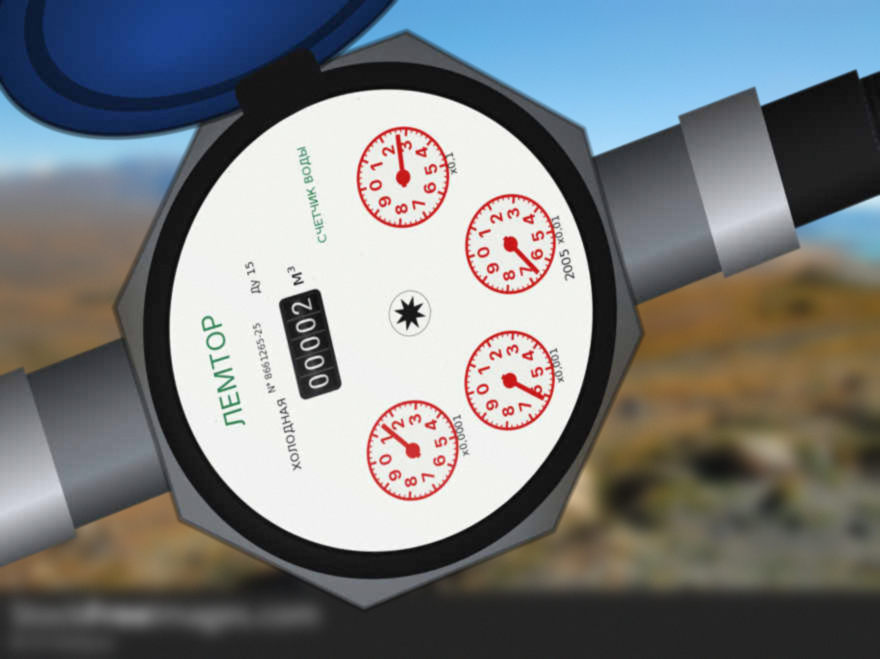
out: 2.2661 m³
